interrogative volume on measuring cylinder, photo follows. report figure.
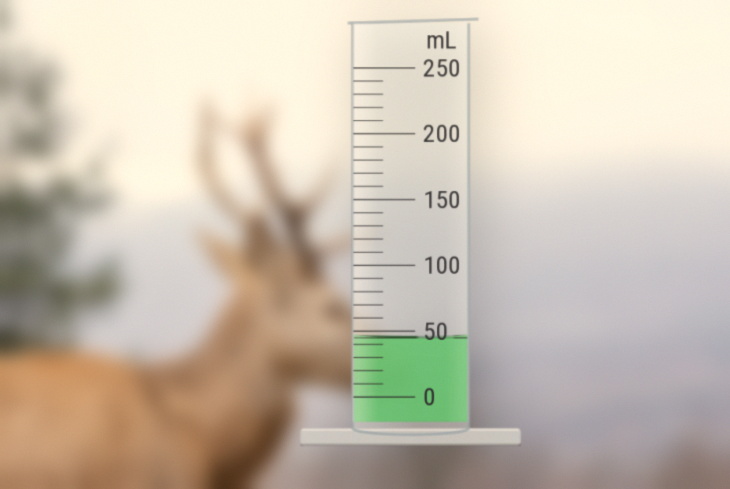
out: 45 mL
